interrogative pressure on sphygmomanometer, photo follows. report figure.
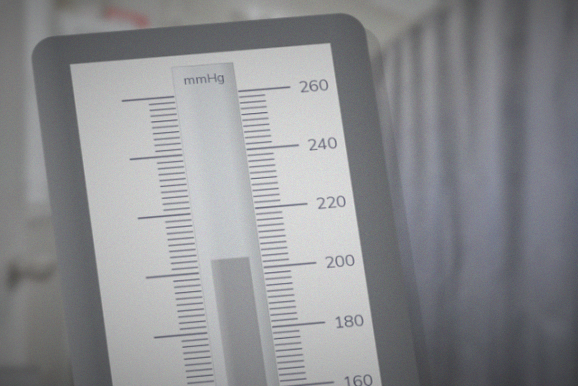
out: 204 mmHg
